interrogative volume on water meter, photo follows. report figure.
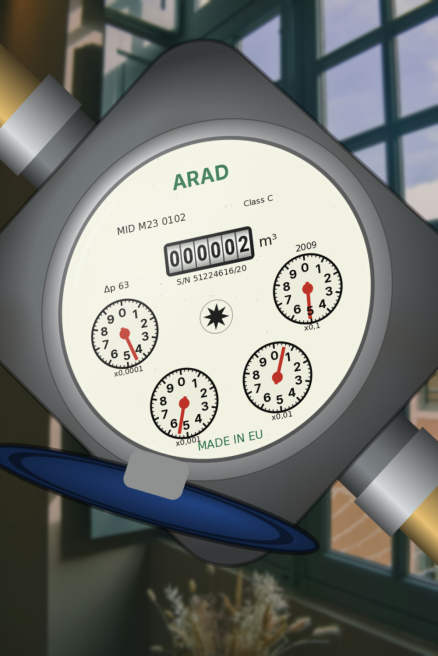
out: 2.5054 m³
